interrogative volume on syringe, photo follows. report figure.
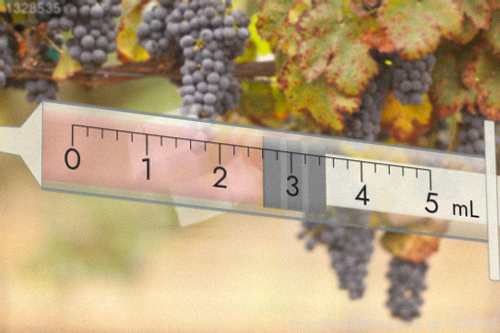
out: 2.6 mL
